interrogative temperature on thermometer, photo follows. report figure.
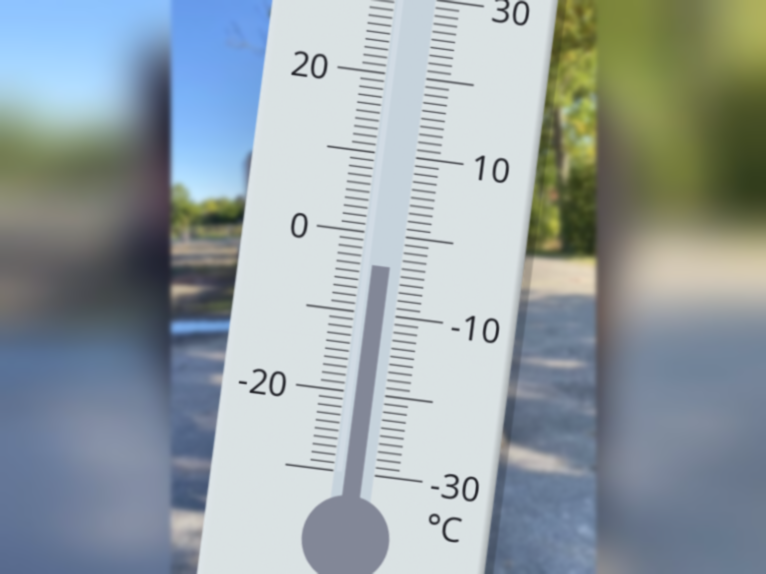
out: -4 °C
